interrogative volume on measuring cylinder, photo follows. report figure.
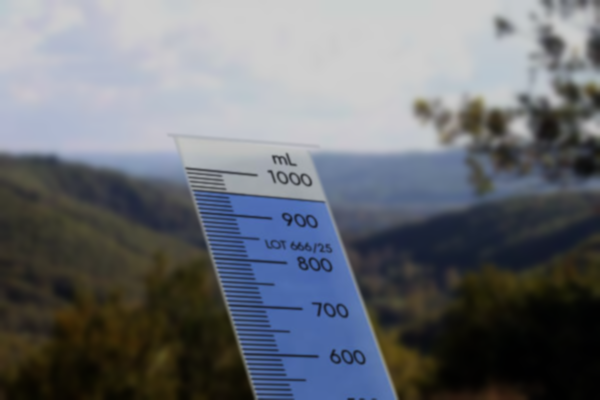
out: 950 mL
